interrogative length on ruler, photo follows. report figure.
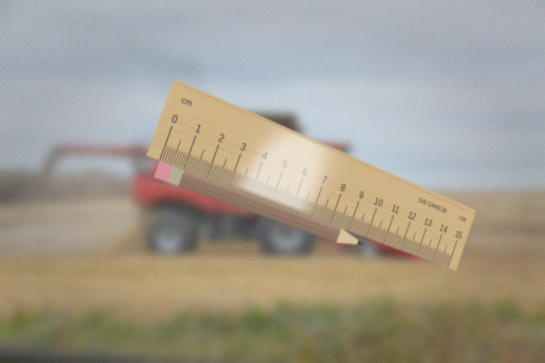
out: 10 cm
